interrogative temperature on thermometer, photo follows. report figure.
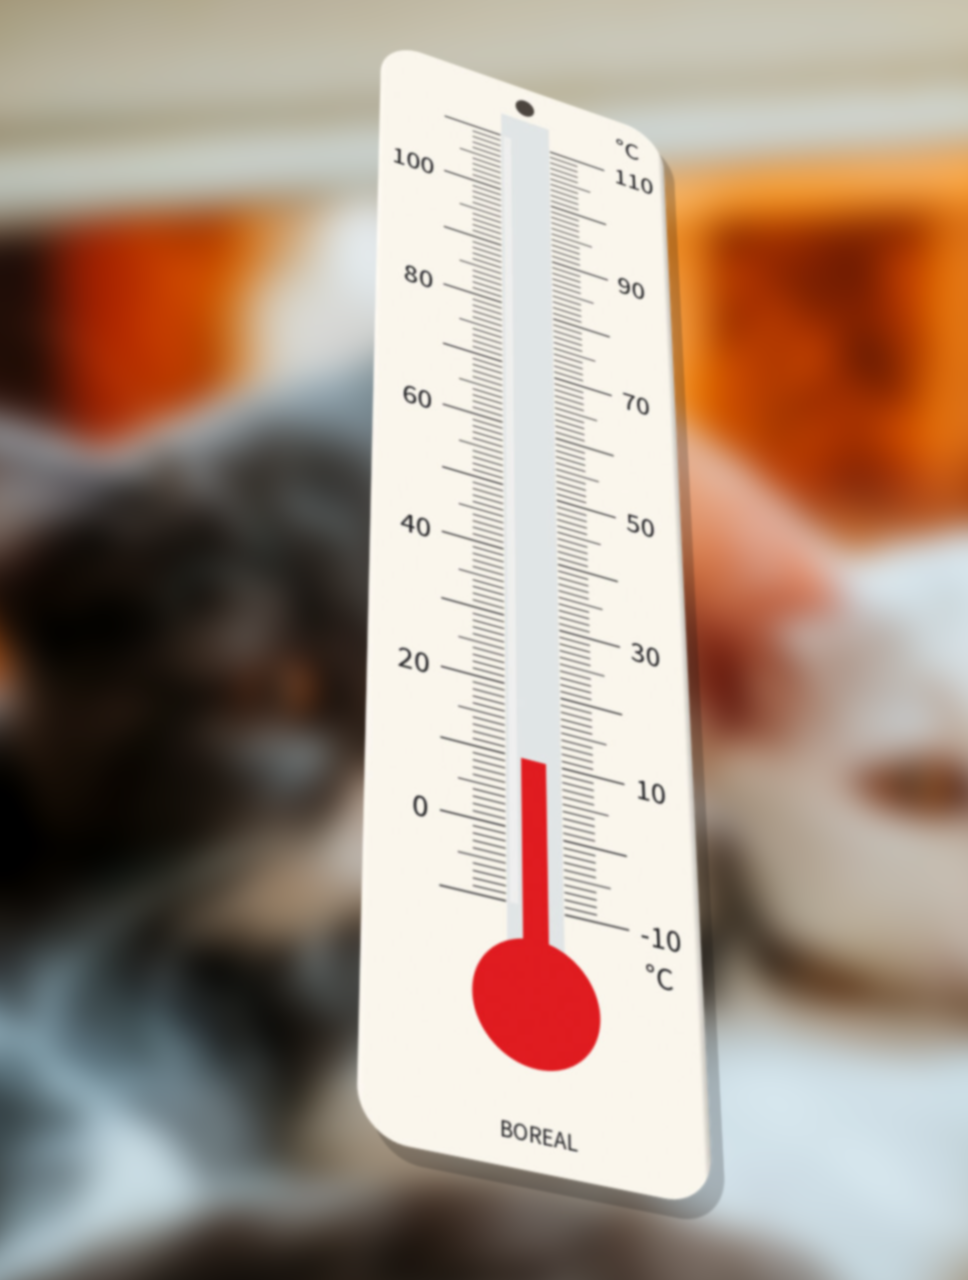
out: 10 °C
